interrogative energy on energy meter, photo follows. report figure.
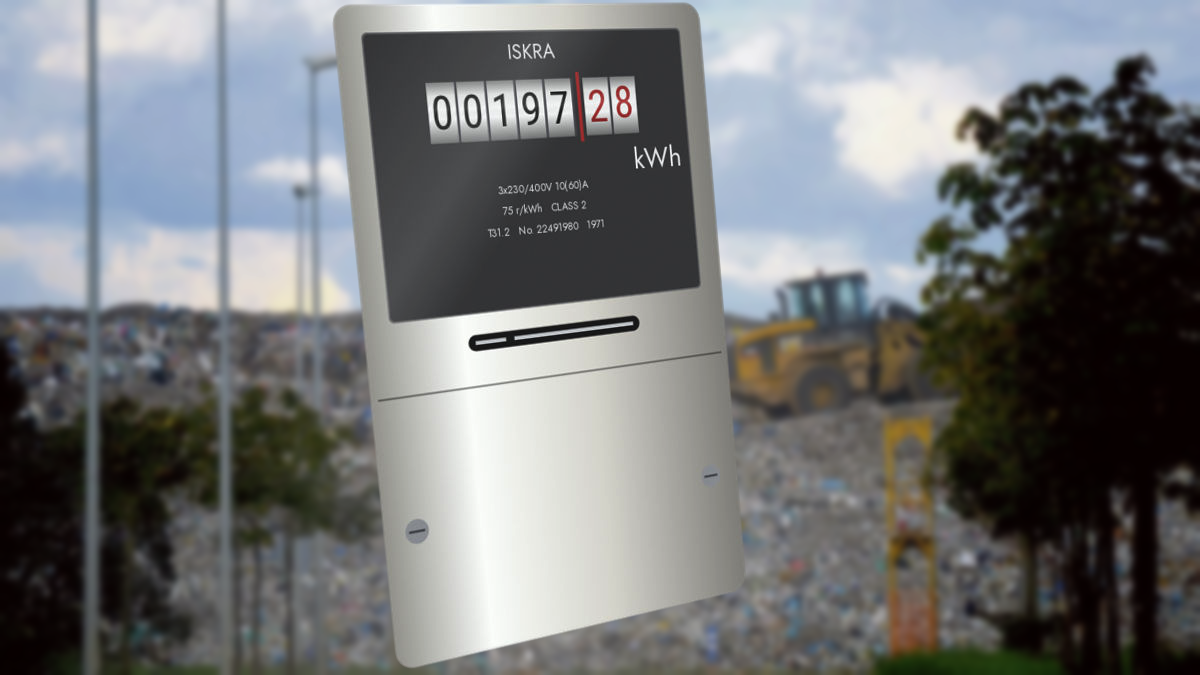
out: 197.28 kWh
